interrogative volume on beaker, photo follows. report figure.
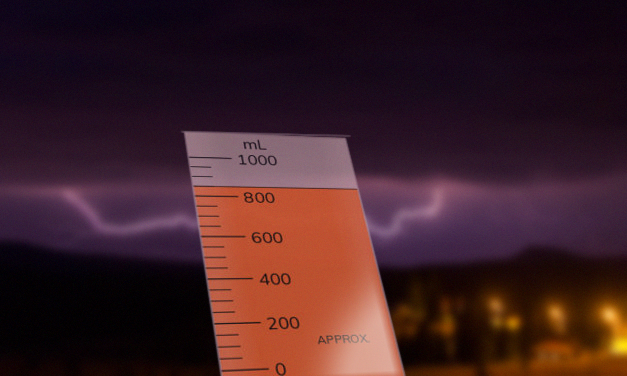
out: 850 mL
